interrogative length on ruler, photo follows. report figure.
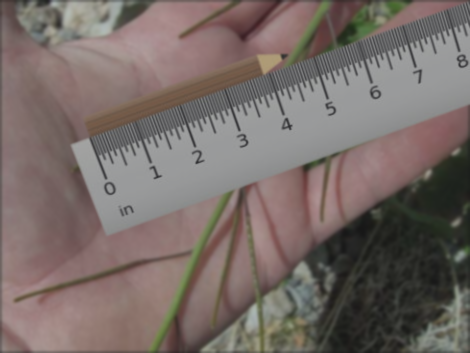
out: 4.5 in
